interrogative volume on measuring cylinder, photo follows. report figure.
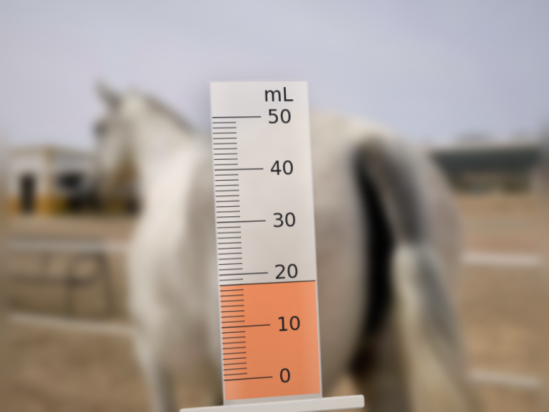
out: 18 mL
